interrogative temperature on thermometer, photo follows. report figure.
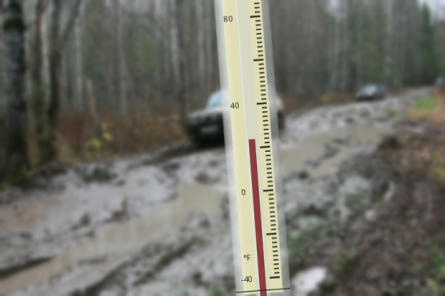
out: 24 °F
